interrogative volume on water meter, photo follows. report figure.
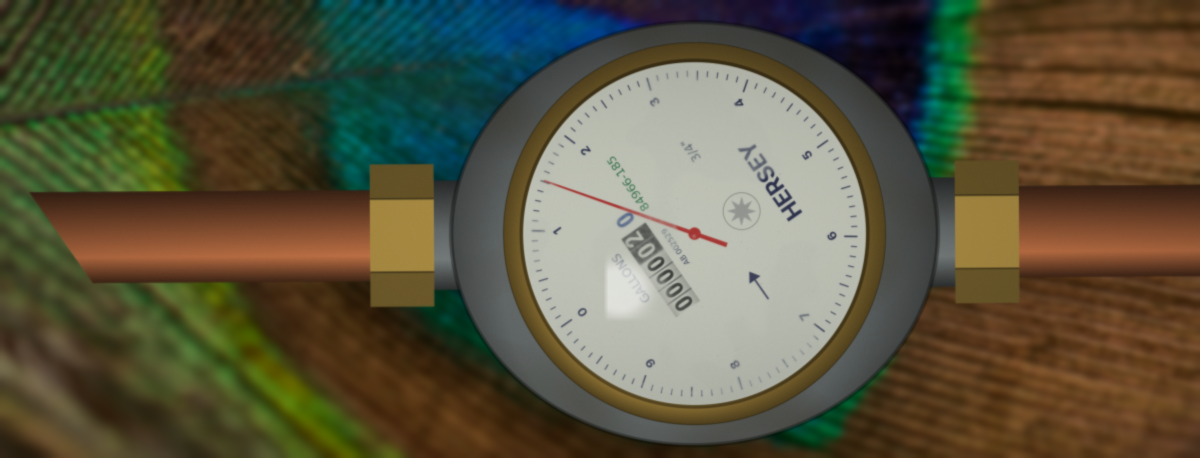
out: 21.5 gal
